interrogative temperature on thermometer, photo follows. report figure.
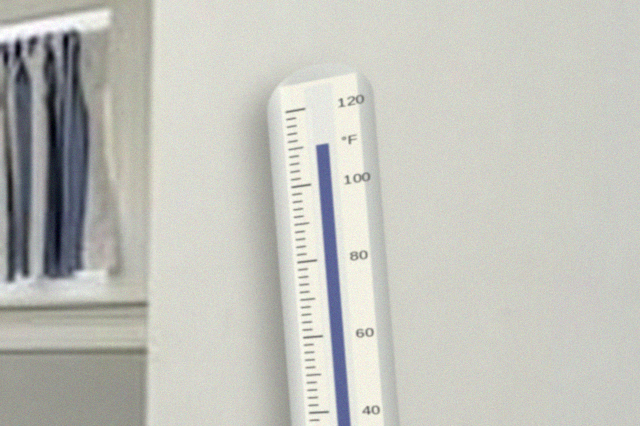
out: 110 °F
